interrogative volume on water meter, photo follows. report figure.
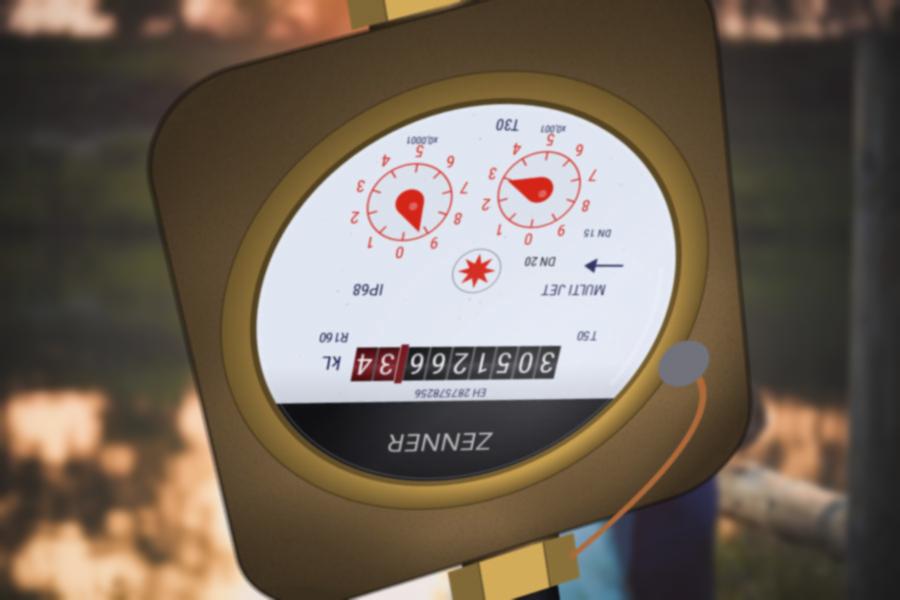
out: 3051266.3429 kL
